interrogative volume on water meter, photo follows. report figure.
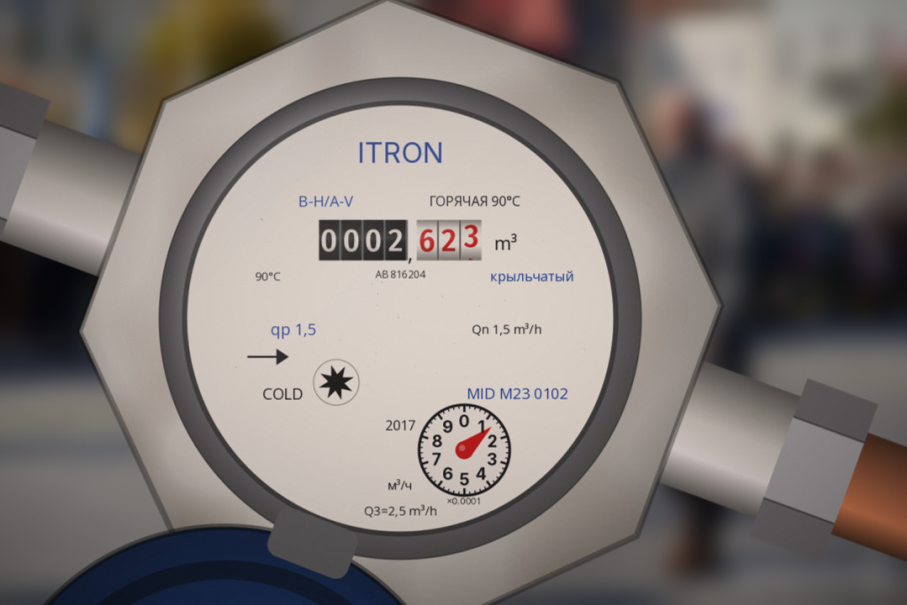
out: 2.6231 m³
